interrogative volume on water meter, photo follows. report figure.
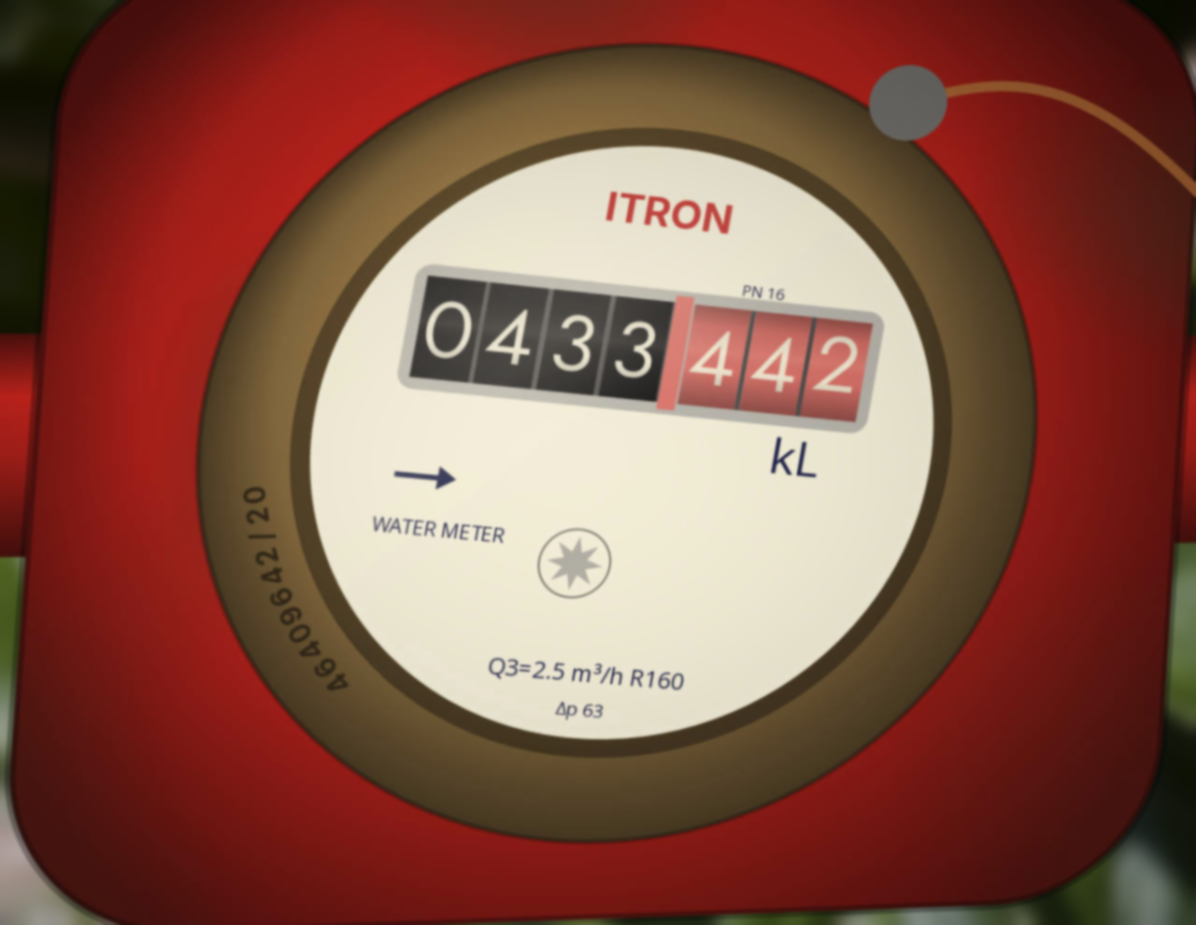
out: 433.442 kL
